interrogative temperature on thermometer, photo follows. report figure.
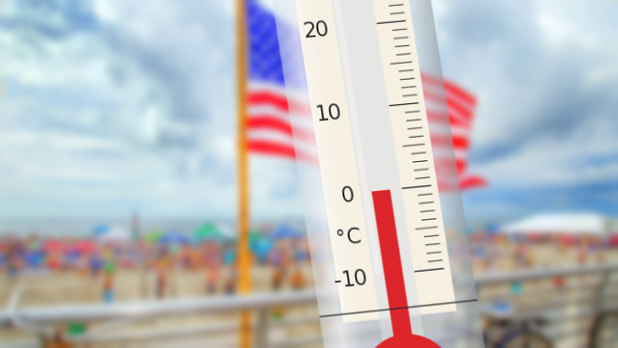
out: 0 °C
